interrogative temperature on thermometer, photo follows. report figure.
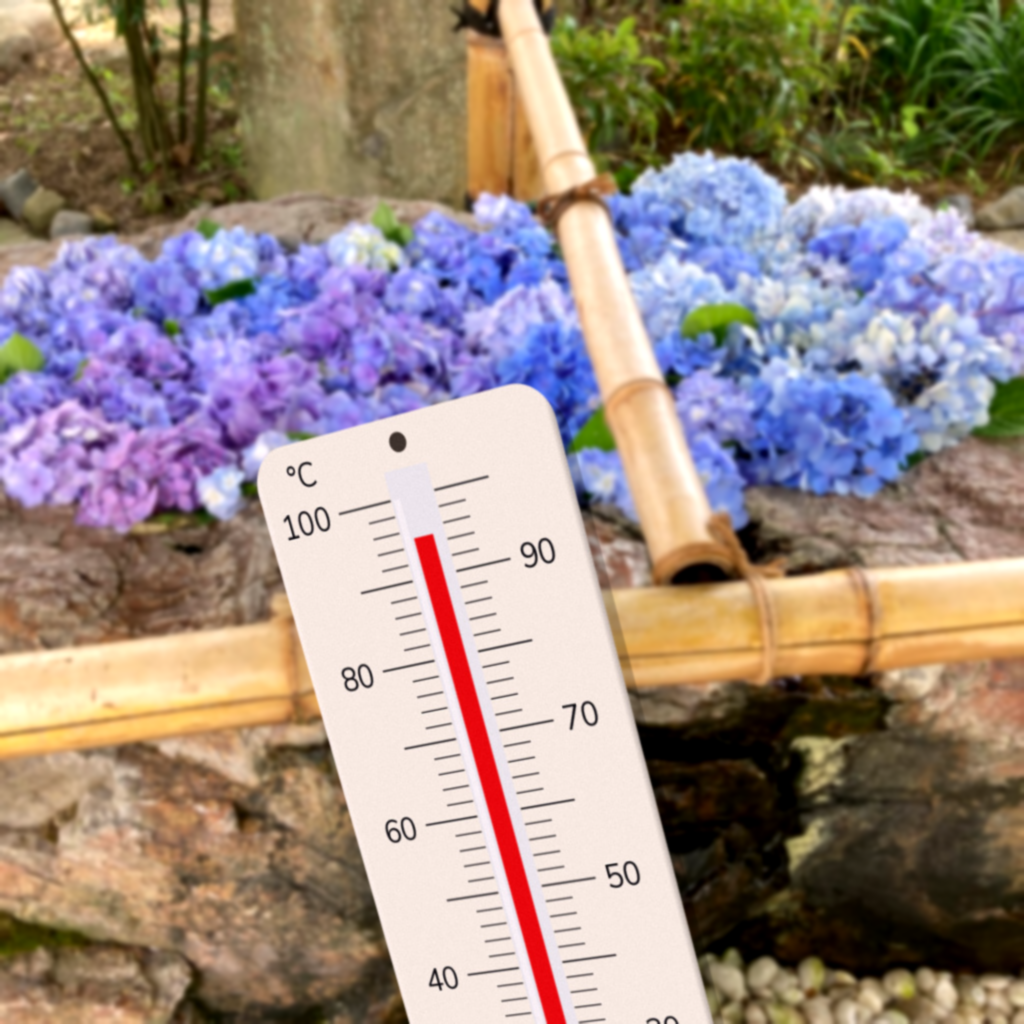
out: 95 °C
